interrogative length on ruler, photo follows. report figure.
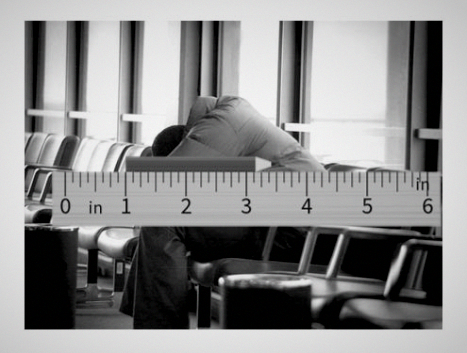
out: 2.5 in
